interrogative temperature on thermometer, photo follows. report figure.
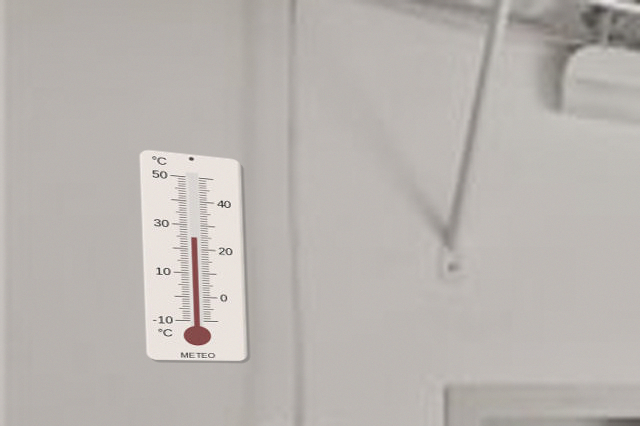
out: 25 °C
